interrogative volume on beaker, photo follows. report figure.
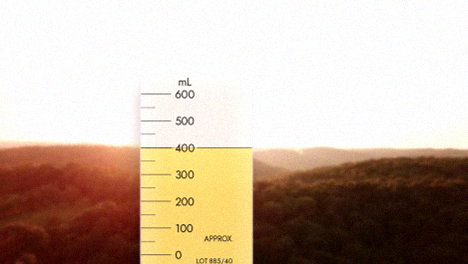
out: 400 mL
